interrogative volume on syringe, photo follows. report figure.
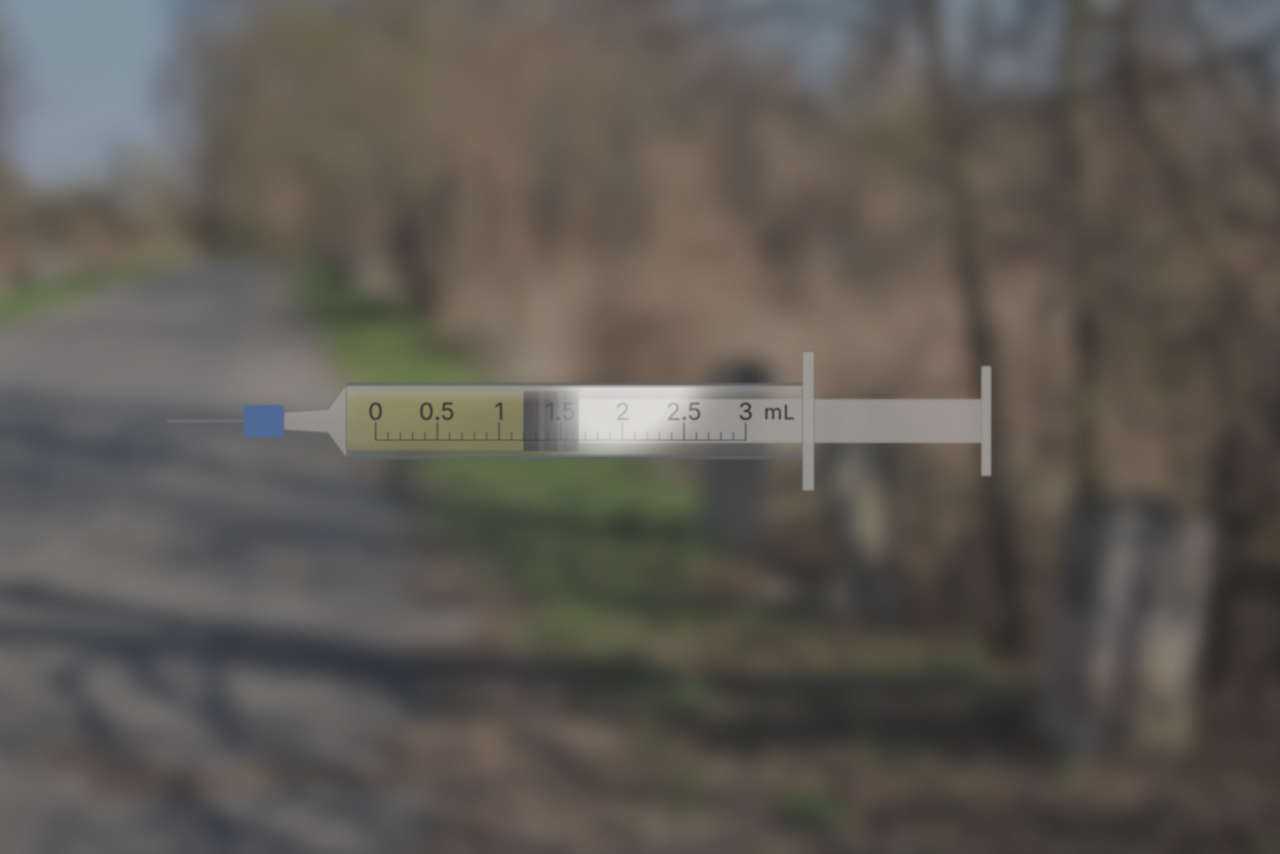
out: 1.2 mL
